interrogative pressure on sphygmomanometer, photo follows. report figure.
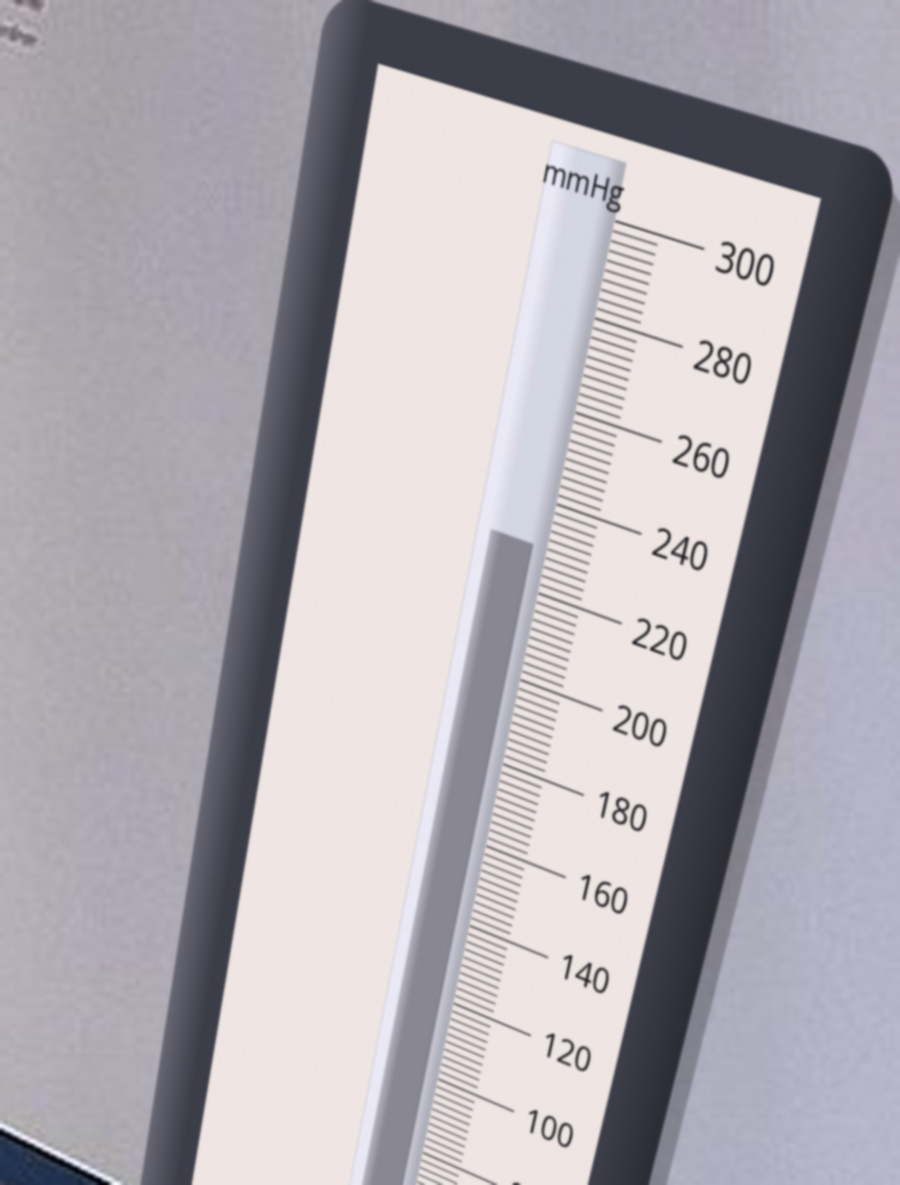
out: 230 mmHg
